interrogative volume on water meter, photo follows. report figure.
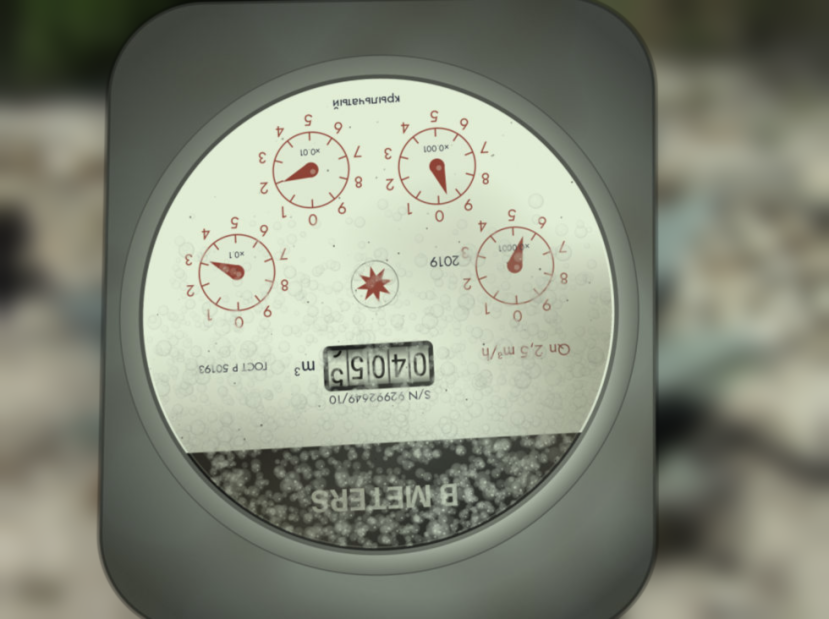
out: 4055.3195 m³
